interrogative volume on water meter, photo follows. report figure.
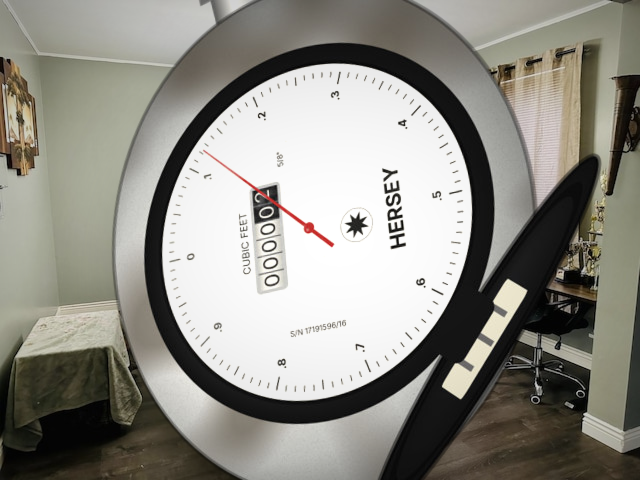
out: 2.12 ft³
